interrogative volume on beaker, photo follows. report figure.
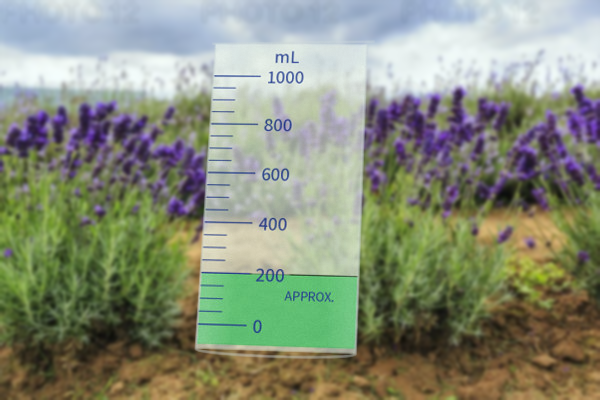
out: 200 mL
